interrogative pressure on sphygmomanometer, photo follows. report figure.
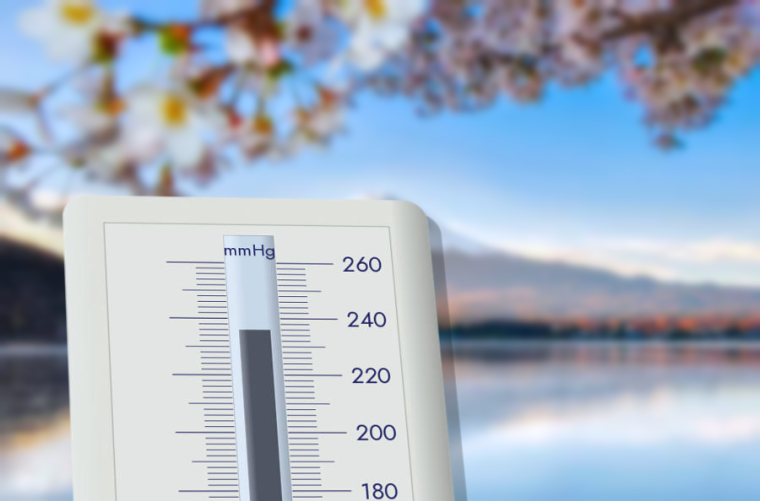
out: 236 mmHg
